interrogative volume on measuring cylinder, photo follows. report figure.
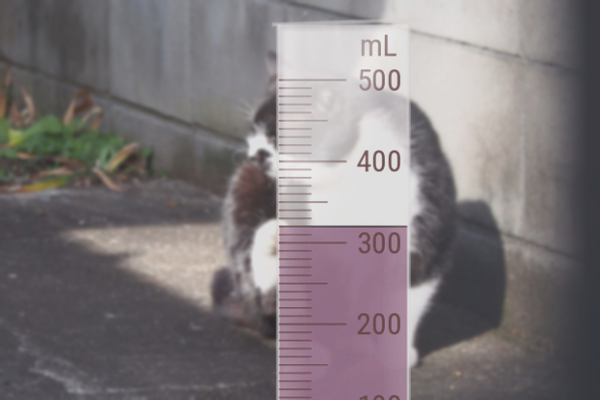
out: 320 mL
